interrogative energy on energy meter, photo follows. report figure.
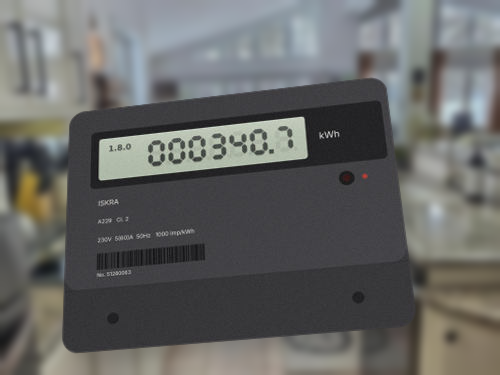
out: 340.7 kWh
